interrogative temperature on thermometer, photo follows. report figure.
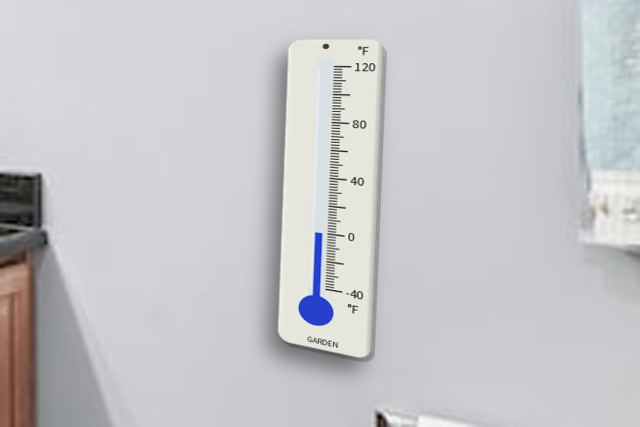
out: 0 °F
